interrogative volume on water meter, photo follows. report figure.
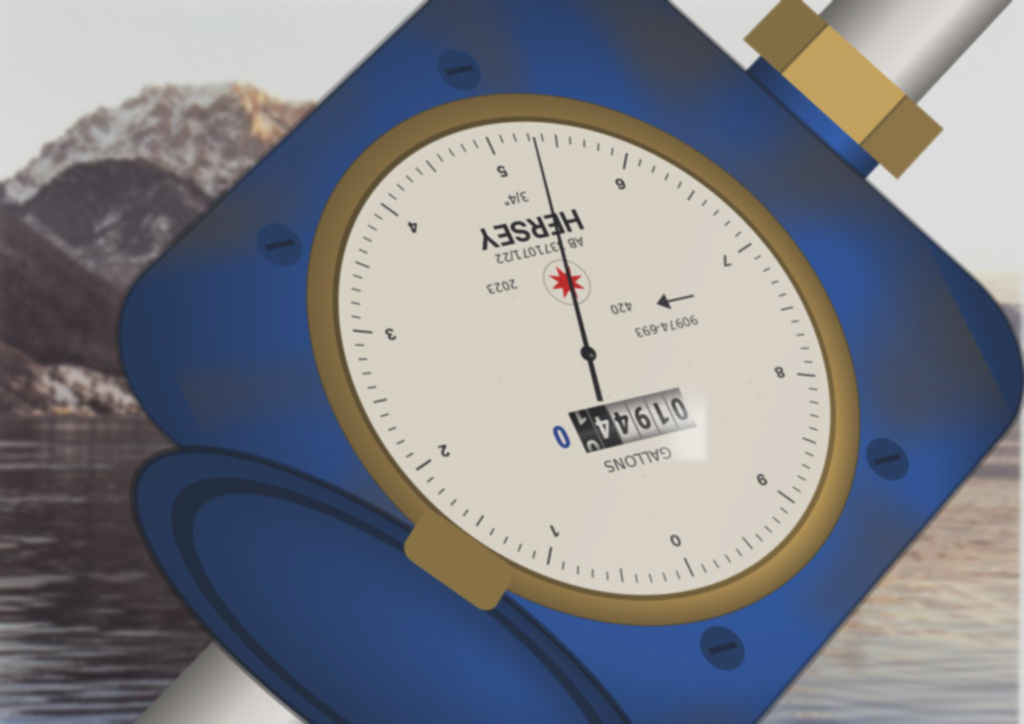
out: 194405.3 gal
